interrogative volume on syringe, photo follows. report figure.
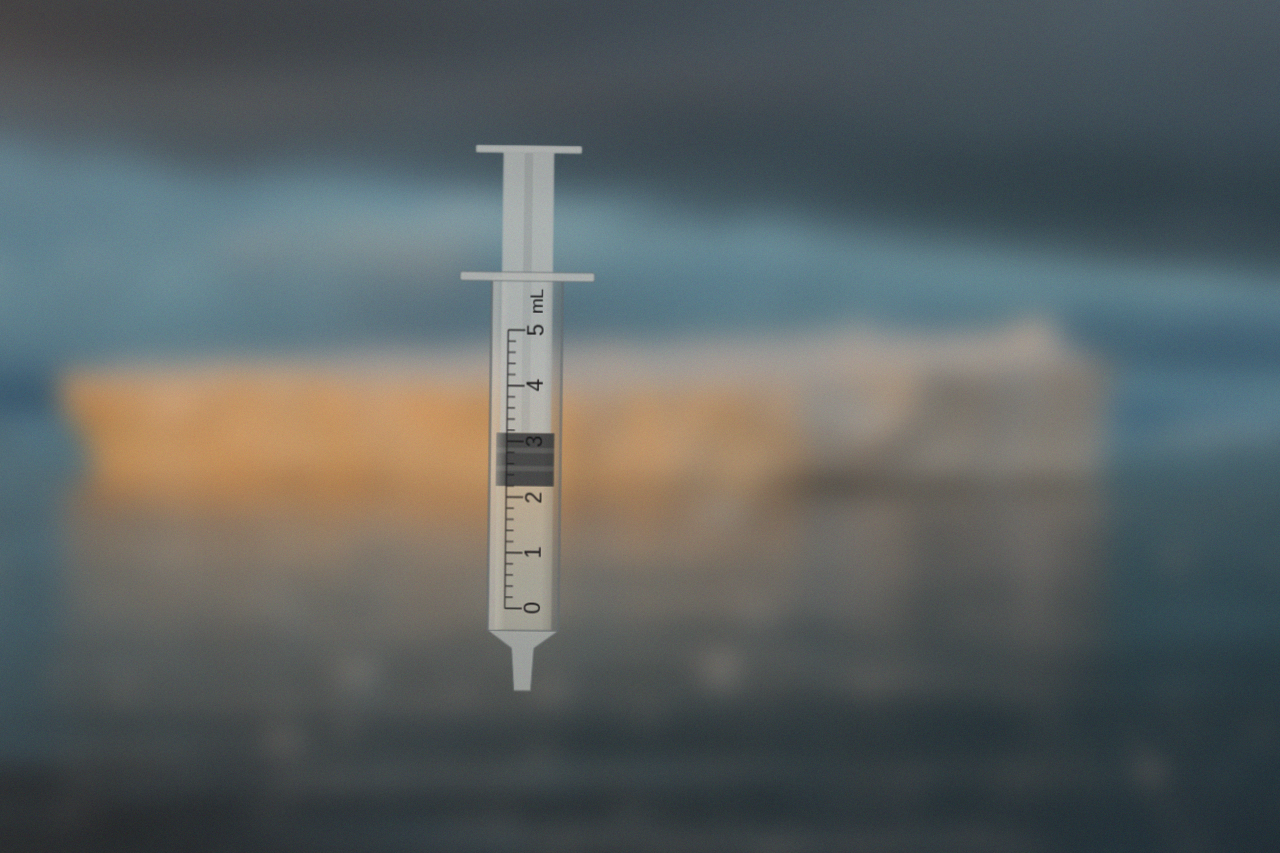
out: 2.2 mL
